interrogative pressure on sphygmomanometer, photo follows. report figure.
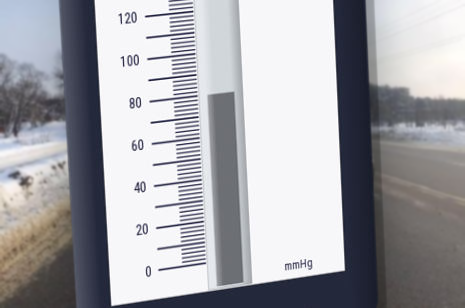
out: 80 mmHg
